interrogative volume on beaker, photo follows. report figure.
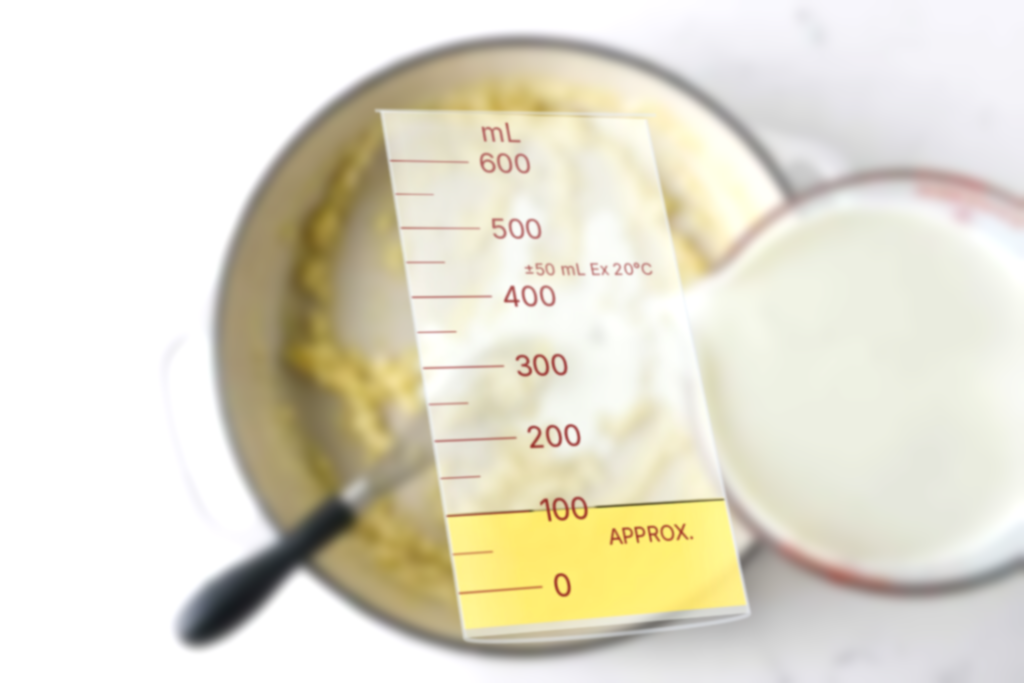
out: 100 mL
